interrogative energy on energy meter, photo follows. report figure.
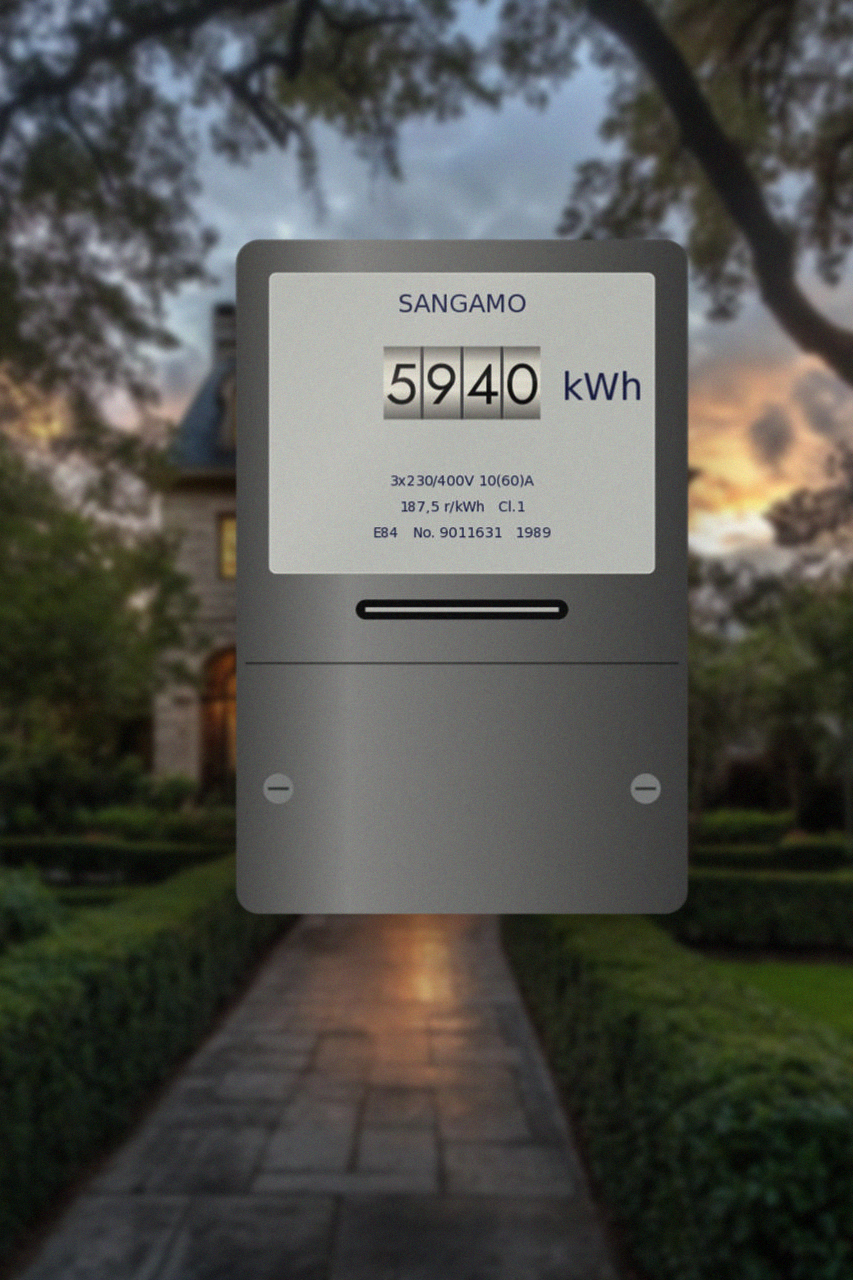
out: 5940 kWh
